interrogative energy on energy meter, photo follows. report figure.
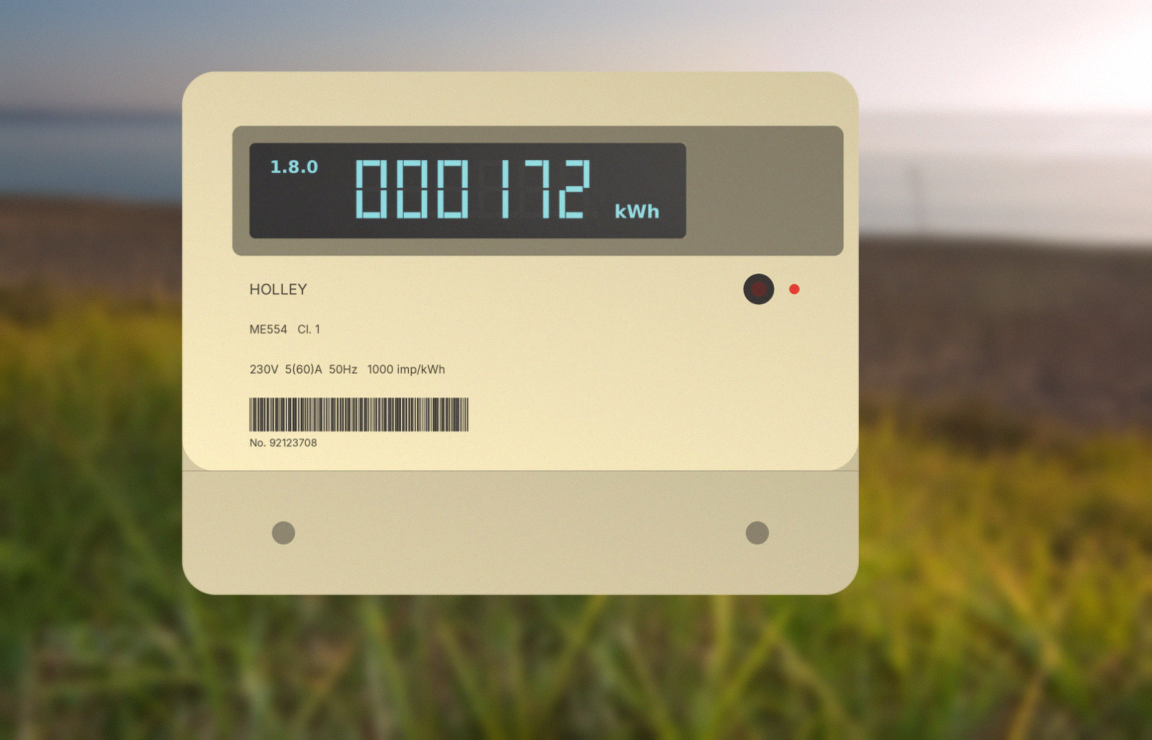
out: 172 kWh
